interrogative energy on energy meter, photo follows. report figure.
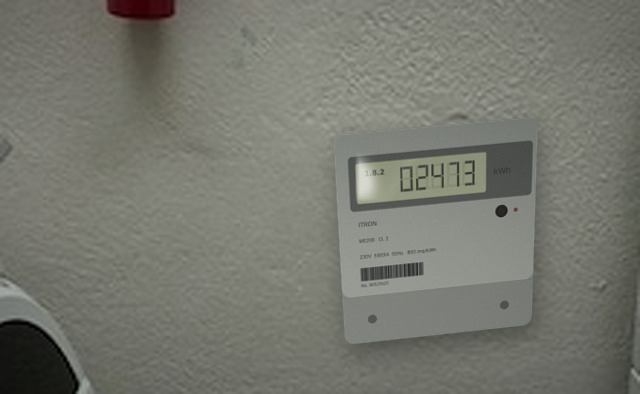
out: 2473 kWh
